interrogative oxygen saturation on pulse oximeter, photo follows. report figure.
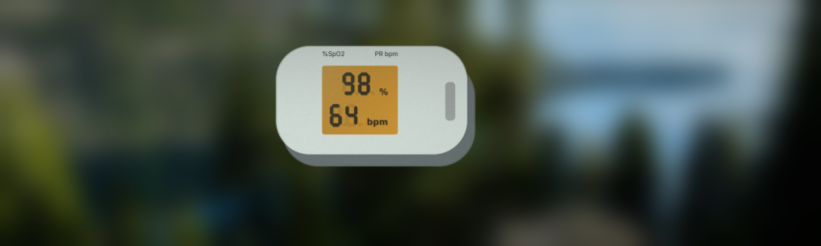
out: 98 %
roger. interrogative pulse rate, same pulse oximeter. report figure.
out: 64 bpm
